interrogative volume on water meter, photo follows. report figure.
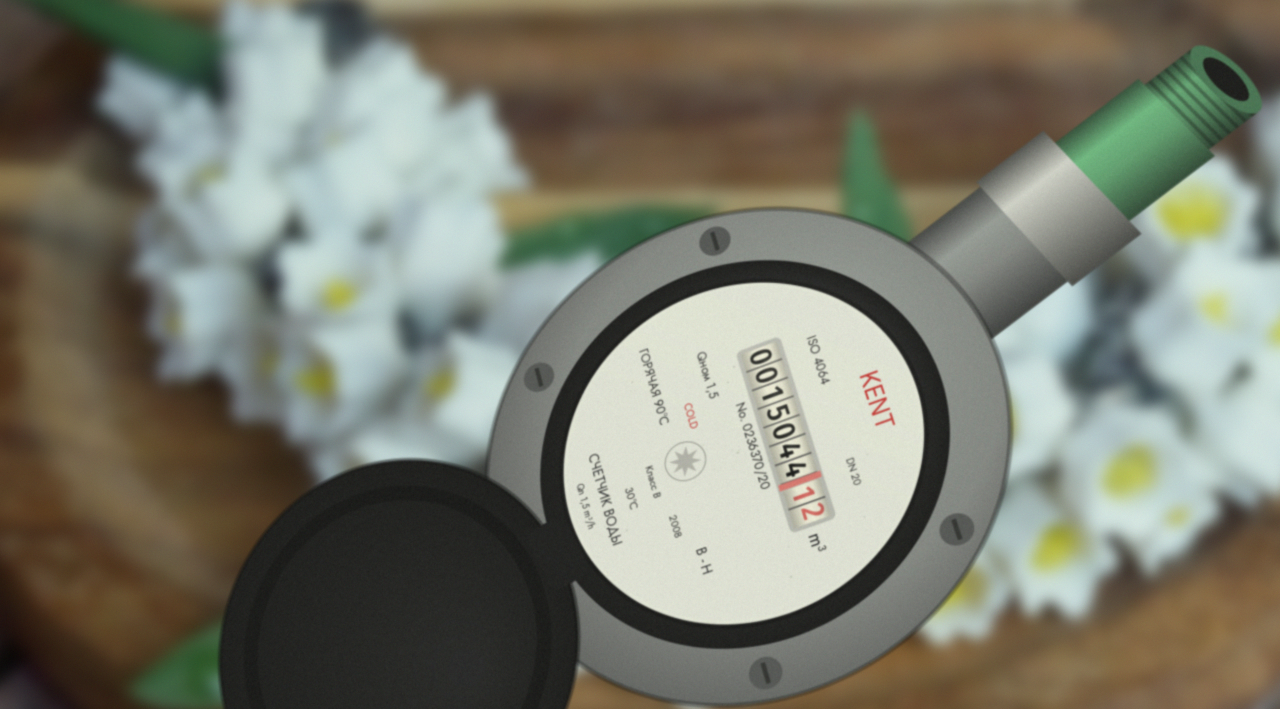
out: 15044.12 m³
